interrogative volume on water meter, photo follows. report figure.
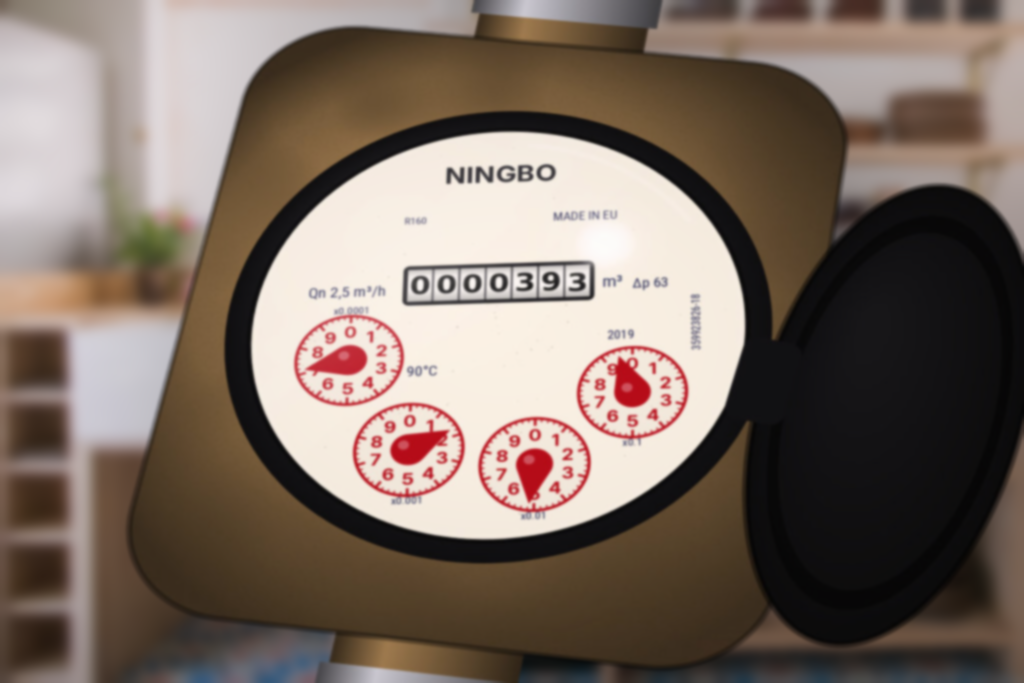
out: 392.9517 m³
